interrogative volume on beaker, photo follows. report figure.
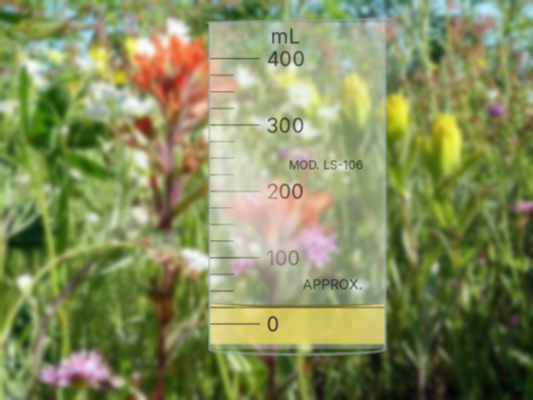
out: 25 mL
